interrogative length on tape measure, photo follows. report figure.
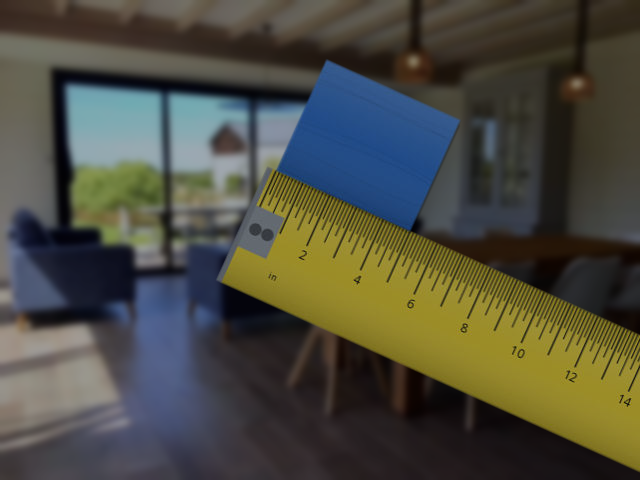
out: 5 in
